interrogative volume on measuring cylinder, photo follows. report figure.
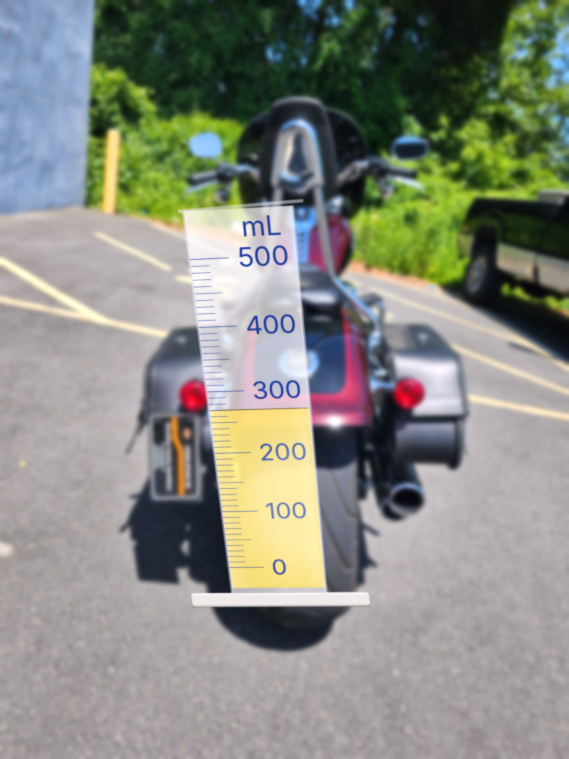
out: 270 mL
